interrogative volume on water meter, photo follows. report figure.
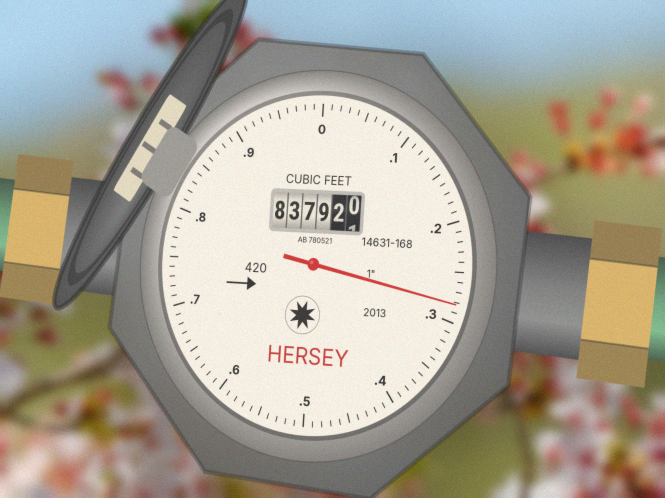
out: 837920.28 ft³
